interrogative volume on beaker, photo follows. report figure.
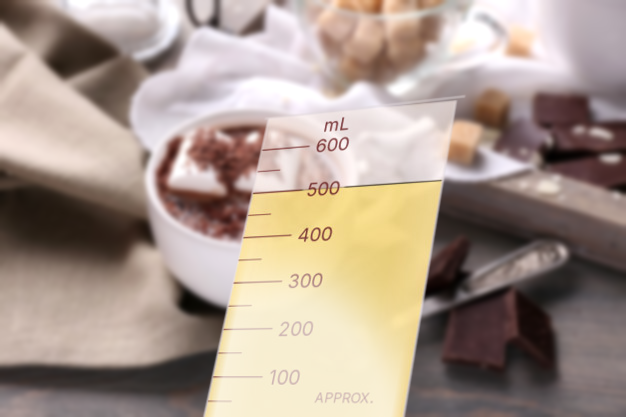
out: 500 mL
